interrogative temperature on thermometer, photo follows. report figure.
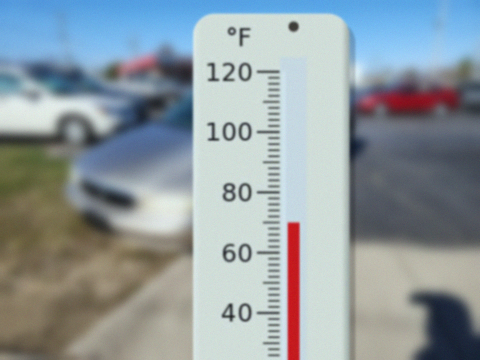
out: 70 °F
